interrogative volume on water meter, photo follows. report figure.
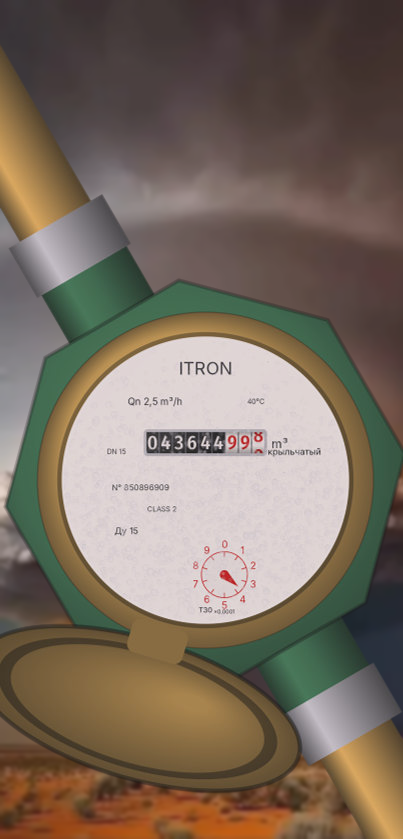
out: 43644.9983 m³
